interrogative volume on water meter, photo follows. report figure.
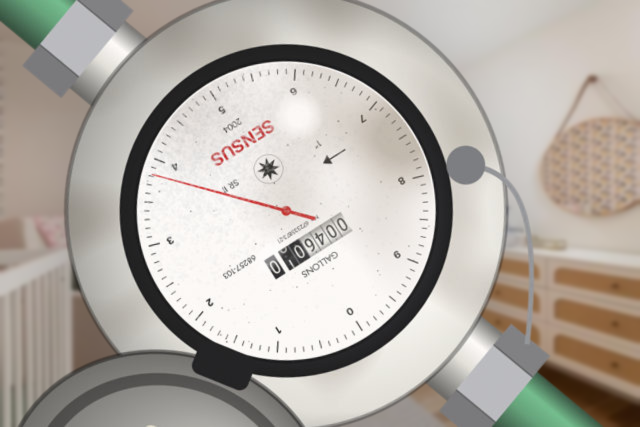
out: 46013.8 gal
